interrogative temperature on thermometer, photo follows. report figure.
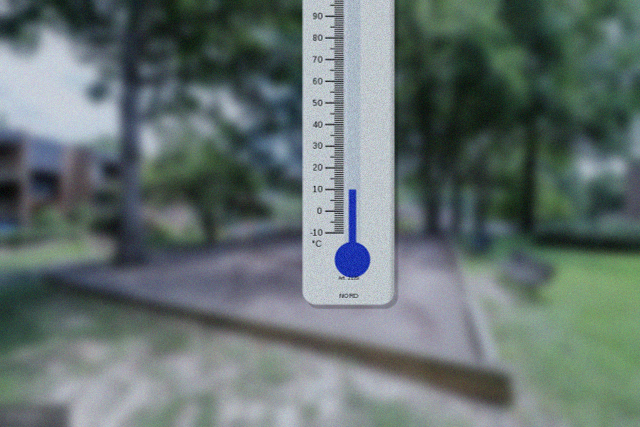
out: 10 °C
